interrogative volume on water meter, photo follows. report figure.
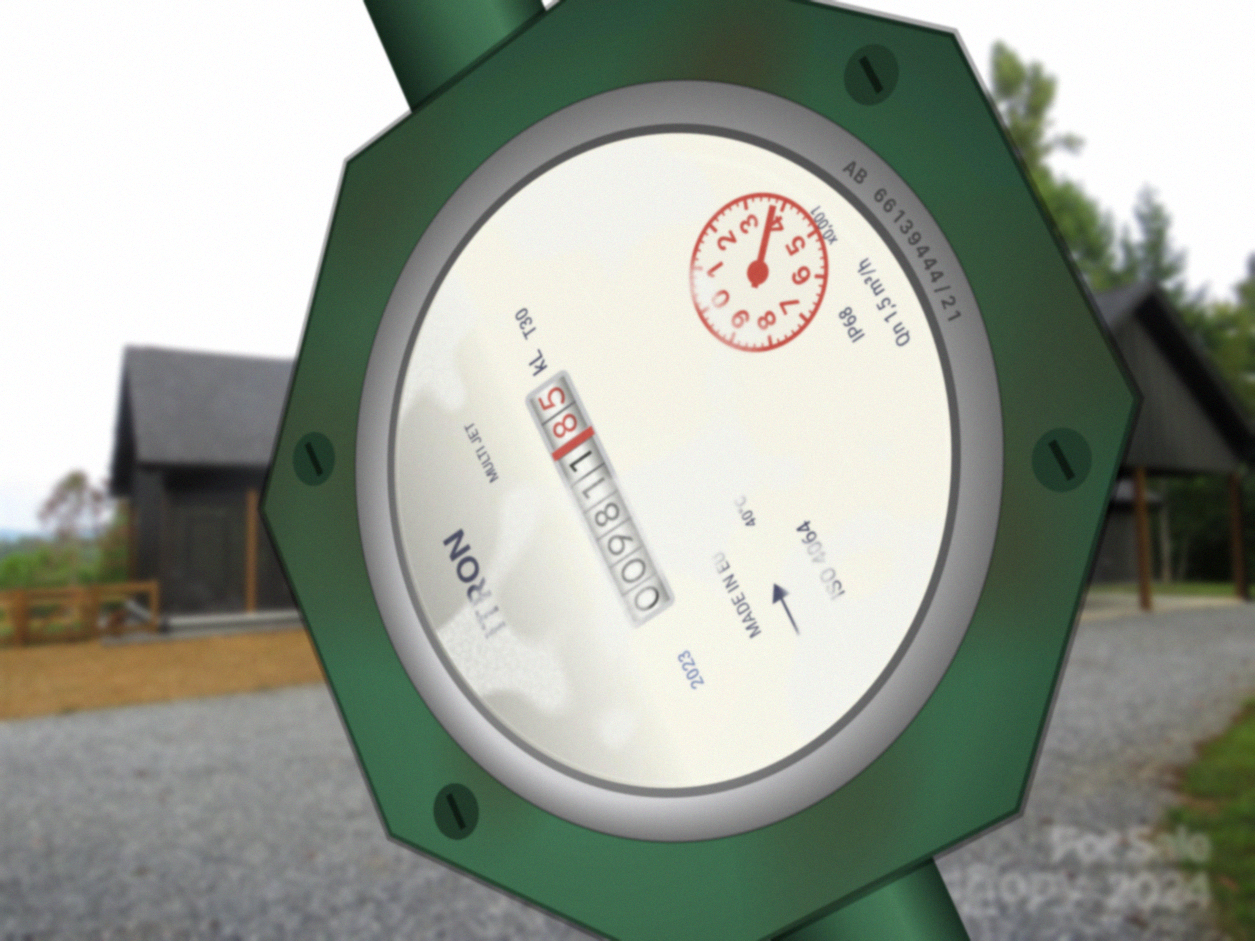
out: 9811.853 kL
